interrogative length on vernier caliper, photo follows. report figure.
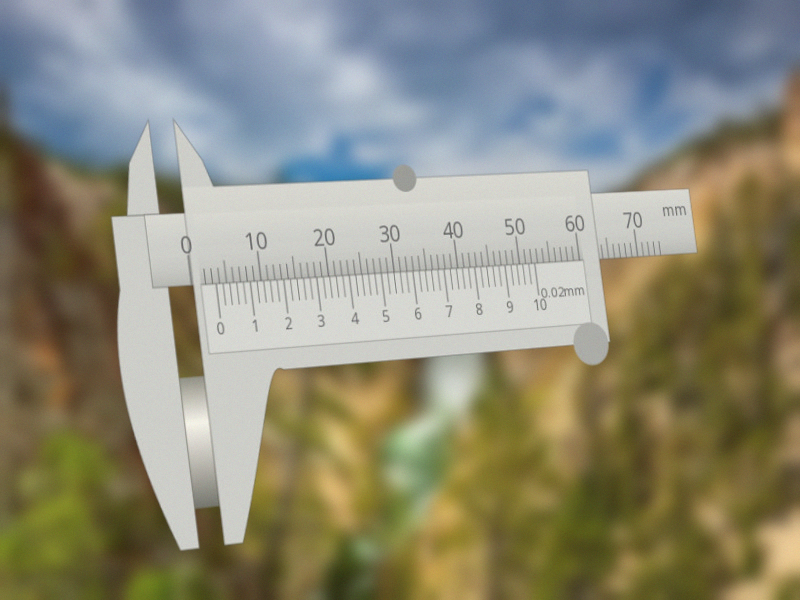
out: 3.5 mm
